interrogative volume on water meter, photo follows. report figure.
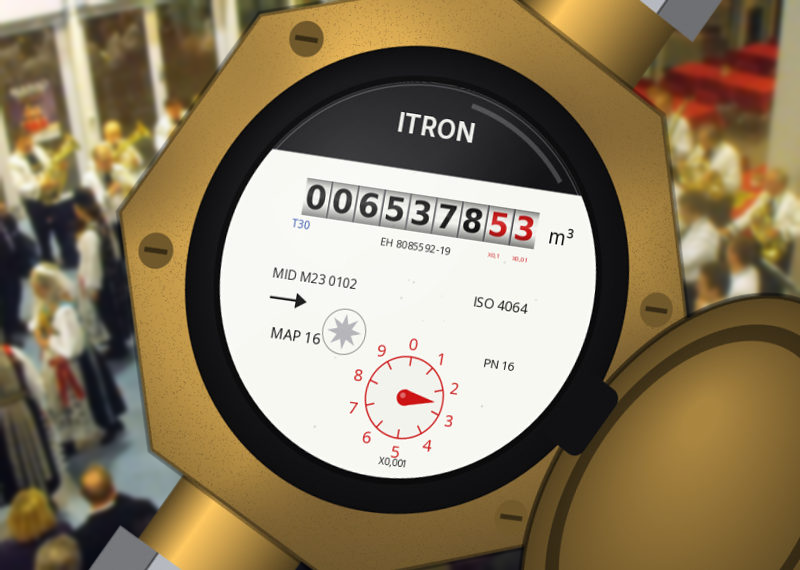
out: 65378.532 m³
